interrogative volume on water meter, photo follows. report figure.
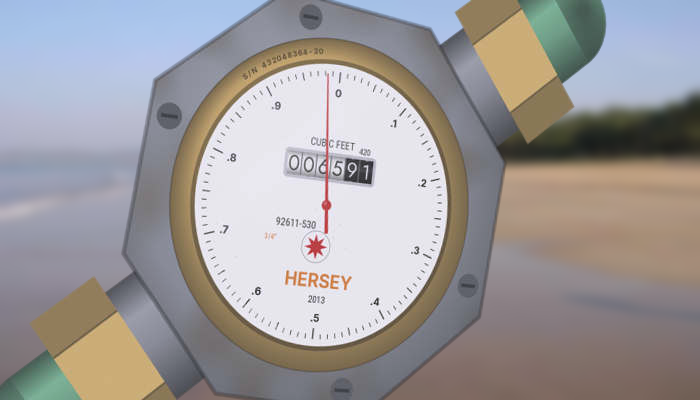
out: 6590.98 ft³
